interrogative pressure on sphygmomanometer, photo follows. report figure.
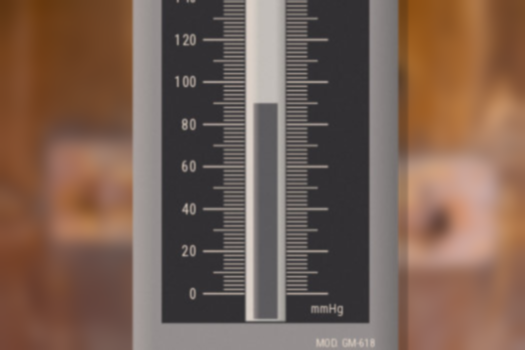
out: 90 mmHg
